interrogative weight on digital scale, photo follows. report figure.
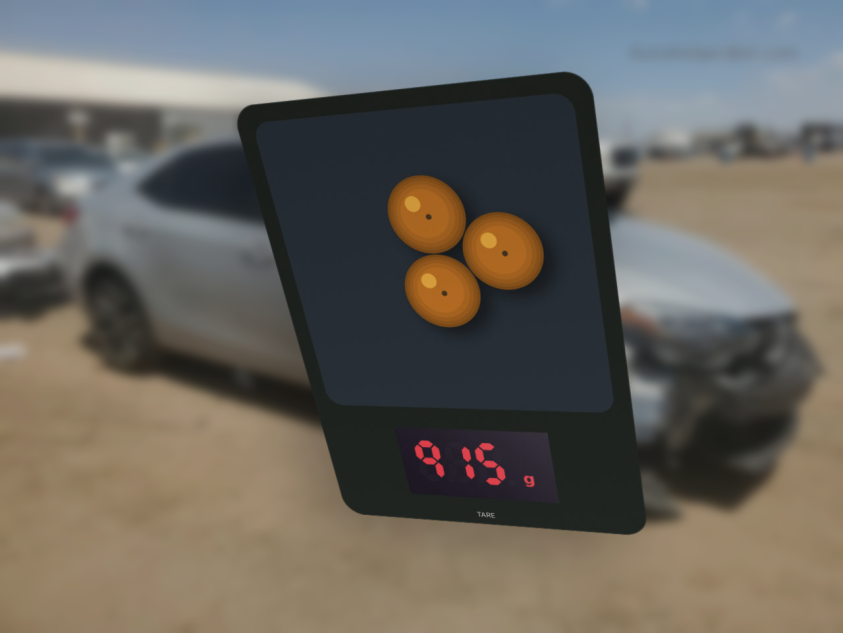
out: 915 g
